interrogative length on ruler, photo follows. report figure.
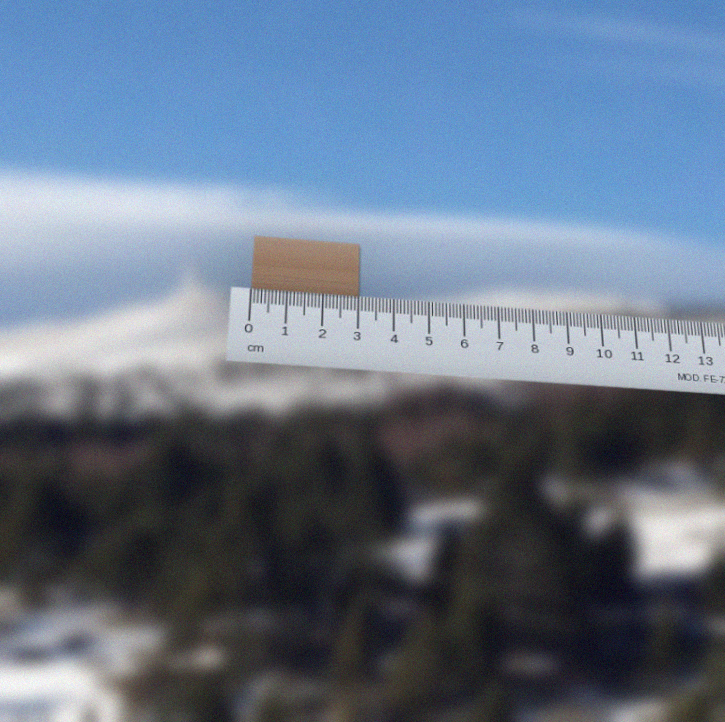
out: 3 cm
